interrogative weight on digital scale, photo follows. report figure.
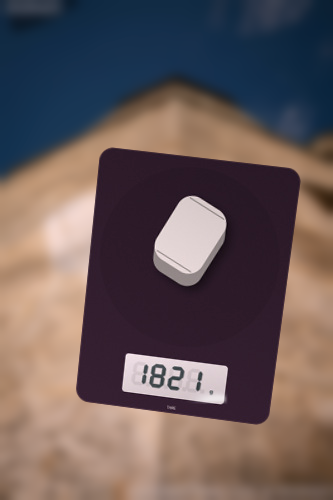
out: 1821 g
